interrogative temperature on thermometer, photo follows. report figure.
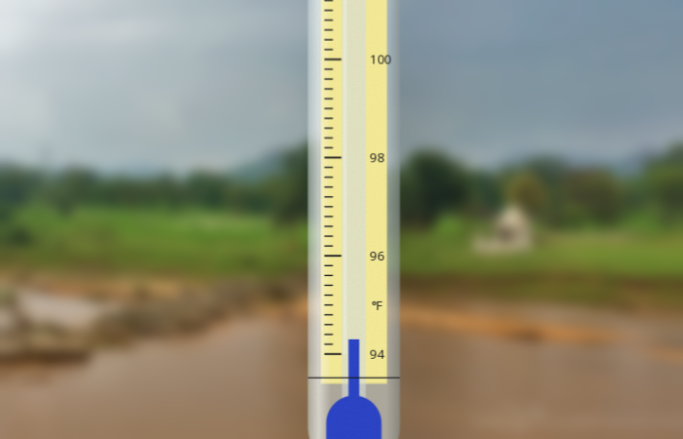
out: 94.3 °F
